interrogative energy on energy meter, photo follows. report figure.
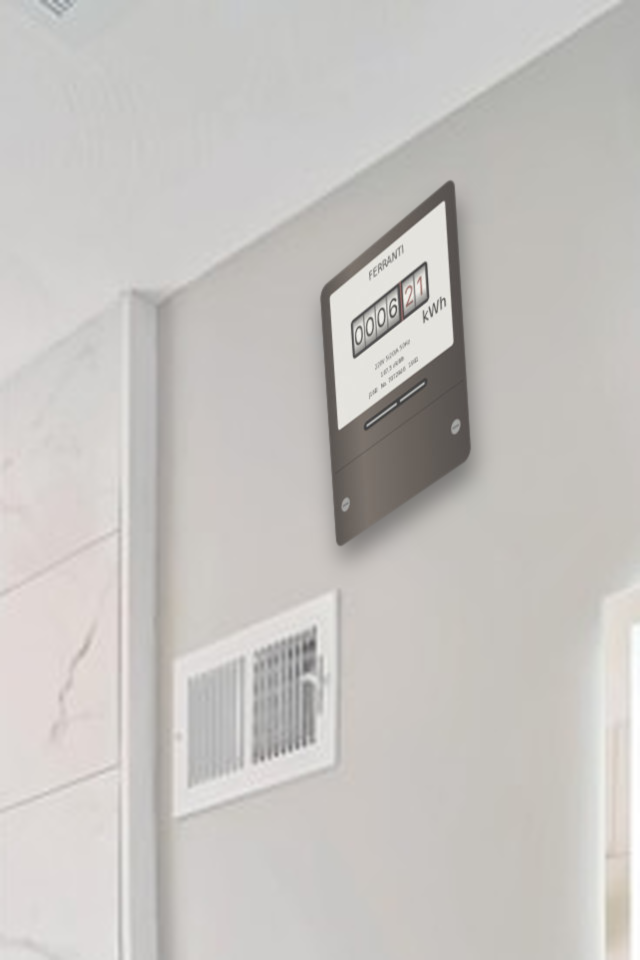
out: 6.21 kWh
